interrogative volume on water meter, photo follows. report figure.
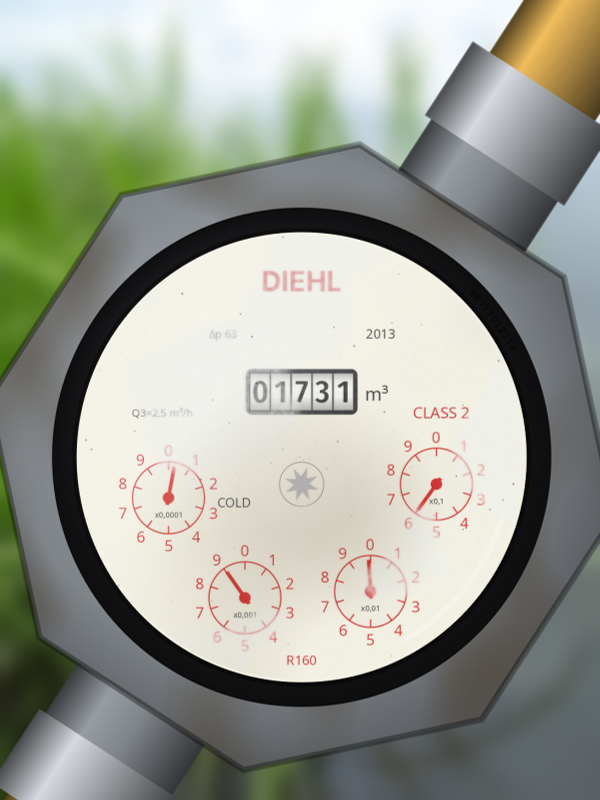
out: 1731.5990 m³
